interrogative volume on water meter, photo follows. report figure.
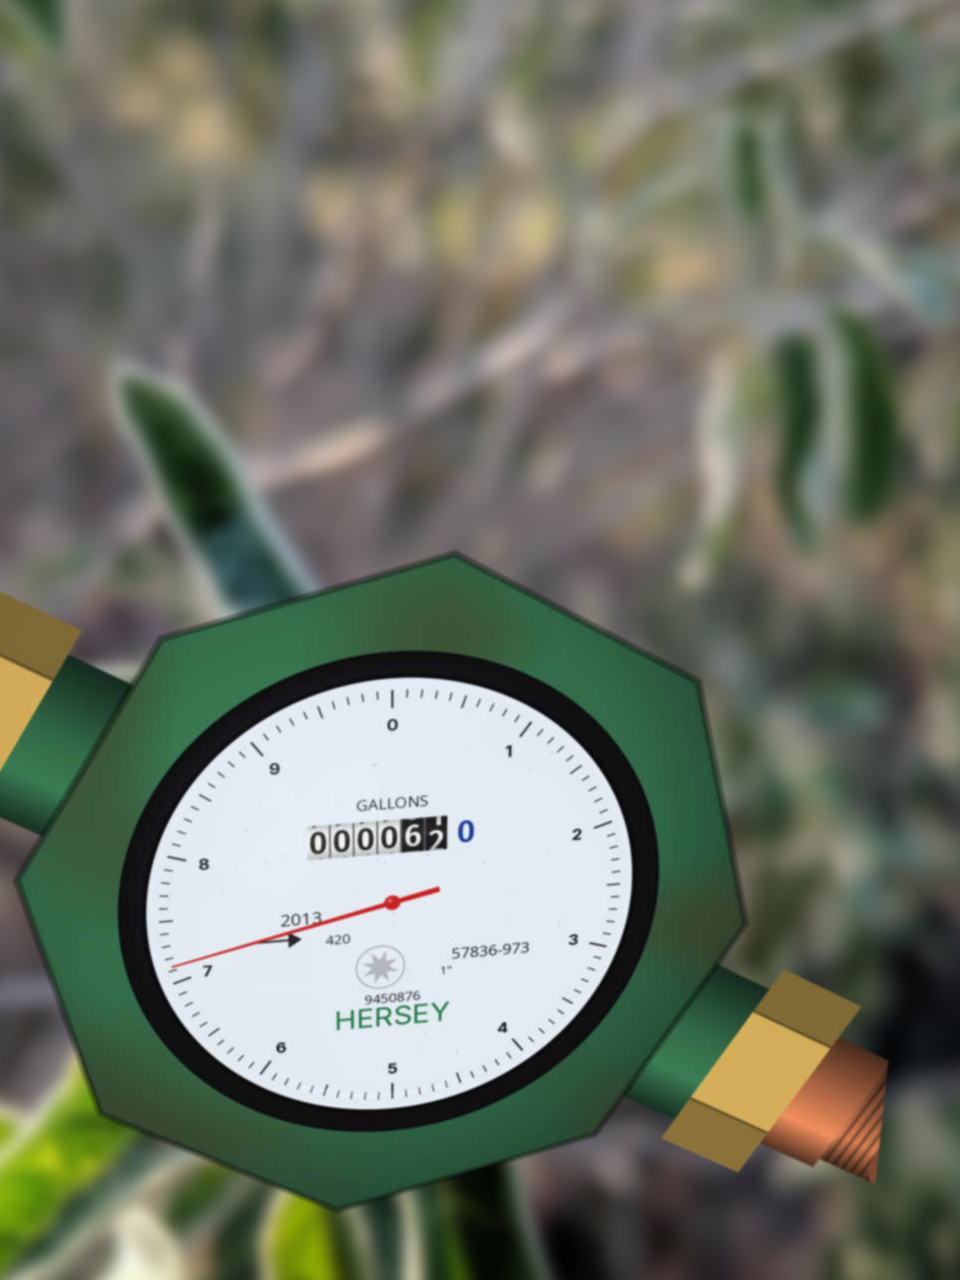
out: 617.1 gal
